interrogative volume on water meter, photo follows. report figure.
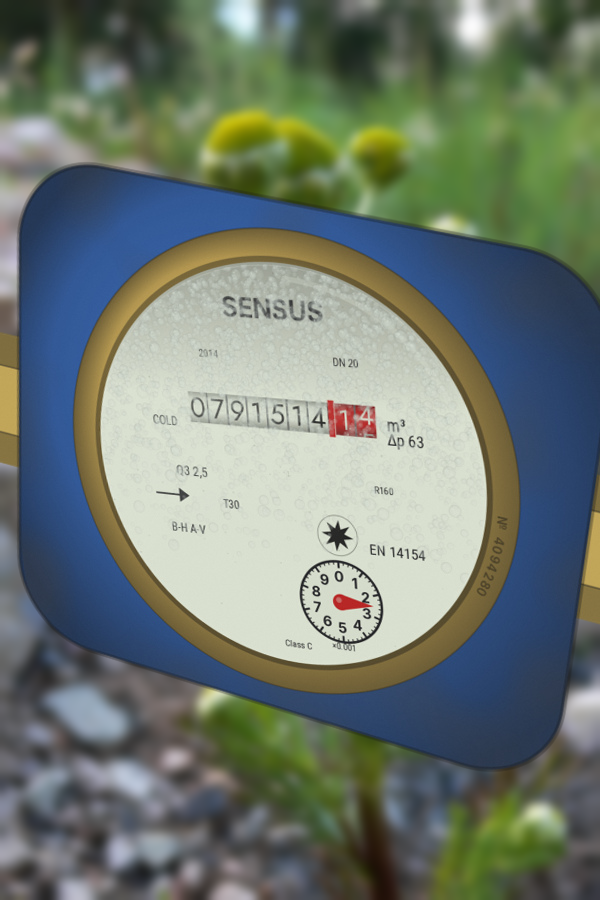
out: 791514.142 m³
